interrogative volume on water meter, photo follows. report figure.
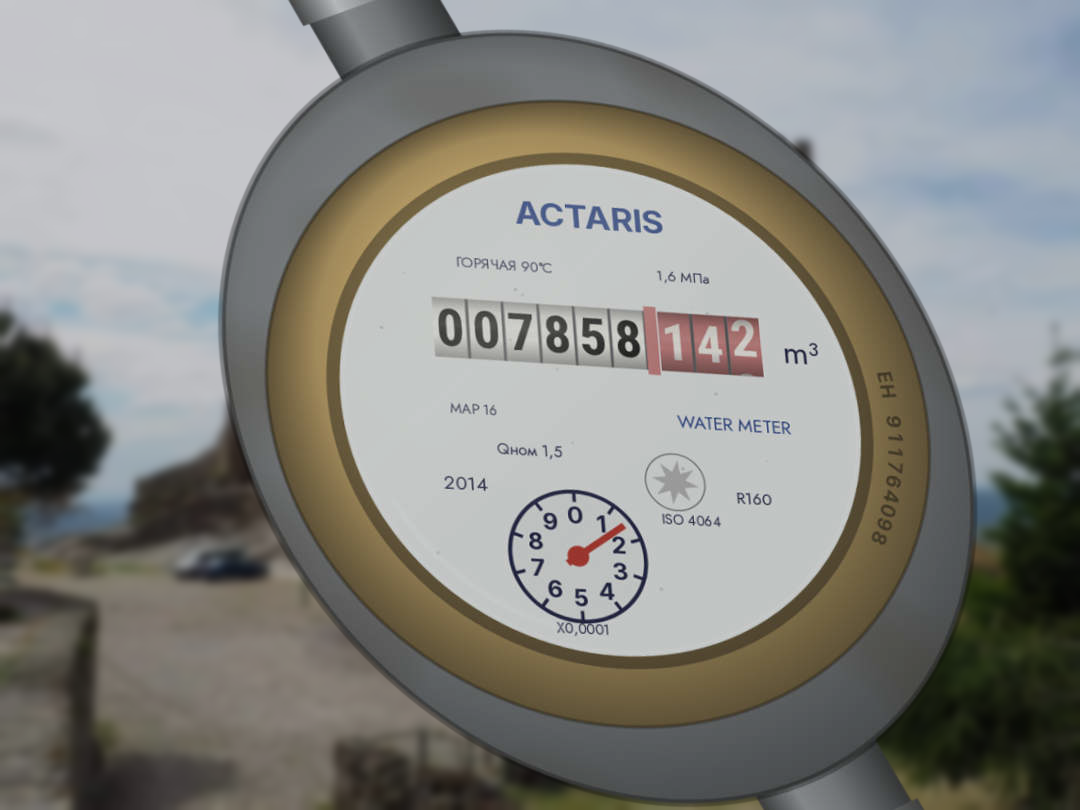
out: 7858.1421 m³
